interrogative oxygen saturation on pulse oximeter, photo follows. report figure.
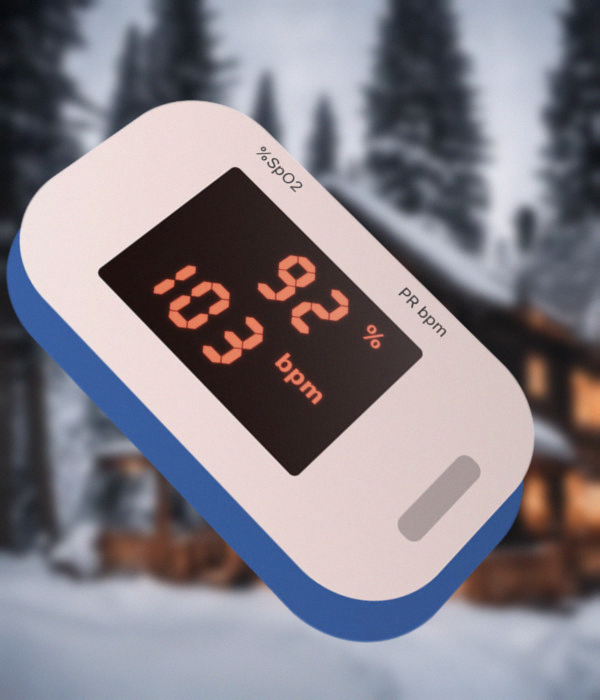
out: 92 %
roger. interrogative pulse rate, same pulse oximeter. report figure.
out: 103 bpm
